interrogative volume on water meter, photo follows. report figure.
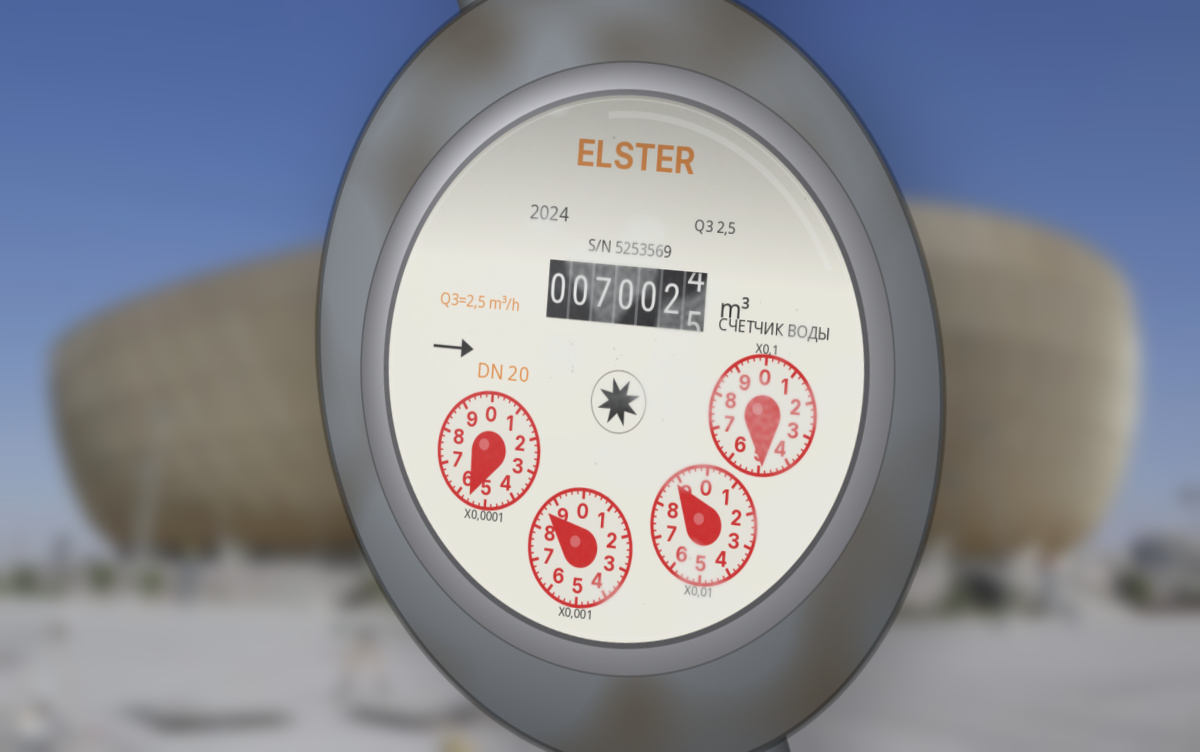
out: 70024.4885 m³
